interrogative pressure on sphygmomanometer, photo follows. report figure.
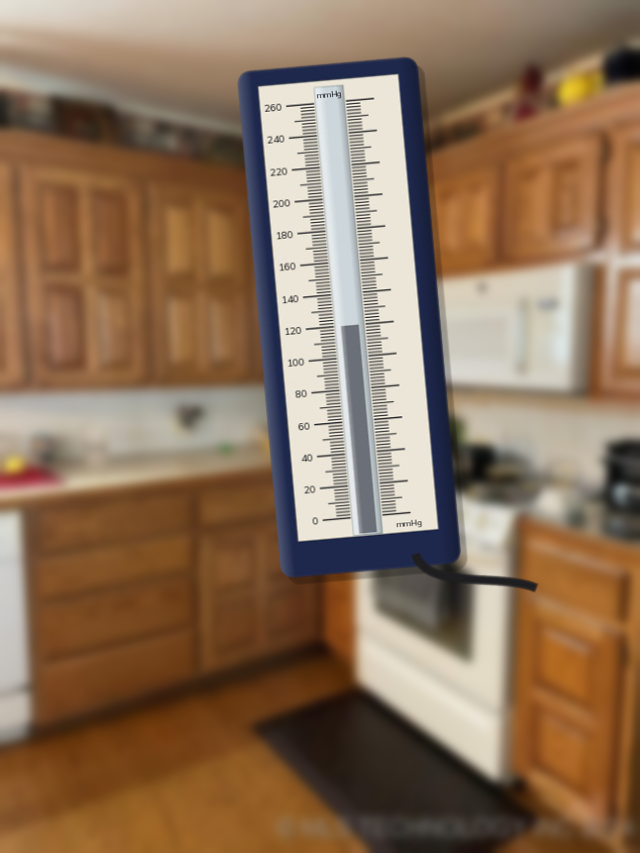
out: 120 mmHg
